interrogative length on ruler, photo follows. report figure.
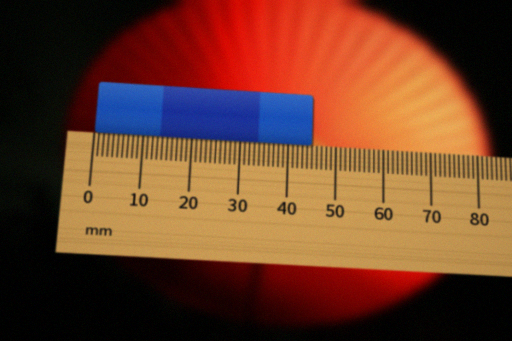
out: 45 mm
